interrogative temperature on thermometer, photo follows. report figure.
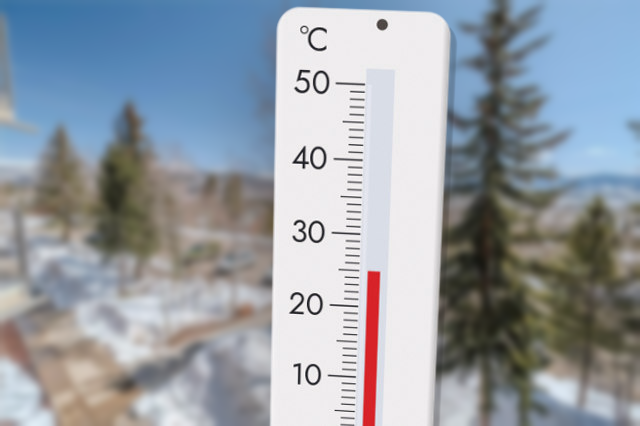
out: 25 °C
